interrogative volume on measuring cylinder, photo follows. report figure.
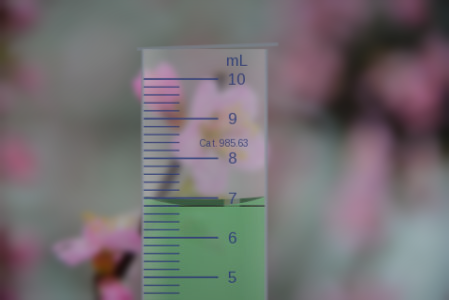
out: 6.8 mL
